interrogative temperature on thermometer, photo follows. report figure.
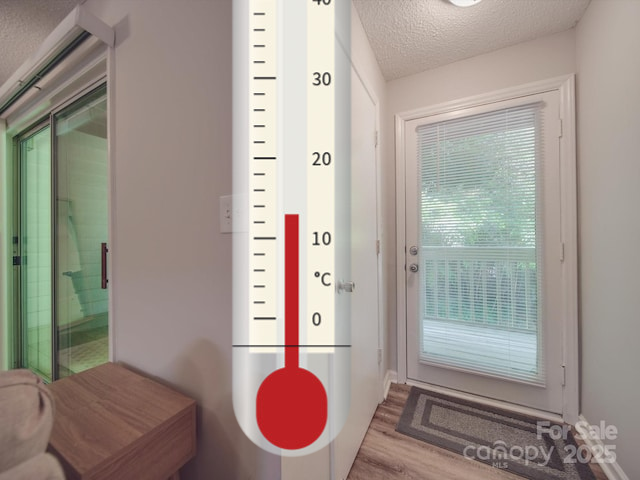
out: 13 °C
